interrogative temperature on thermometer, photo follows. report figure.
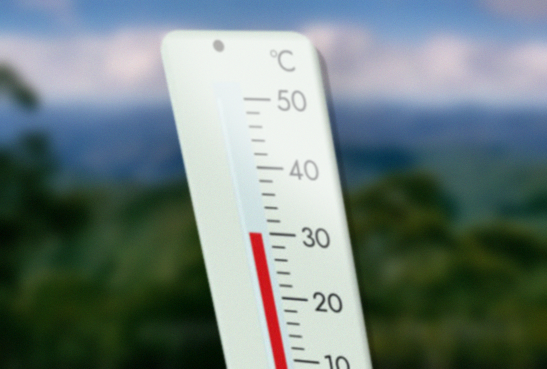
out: 30 °C
